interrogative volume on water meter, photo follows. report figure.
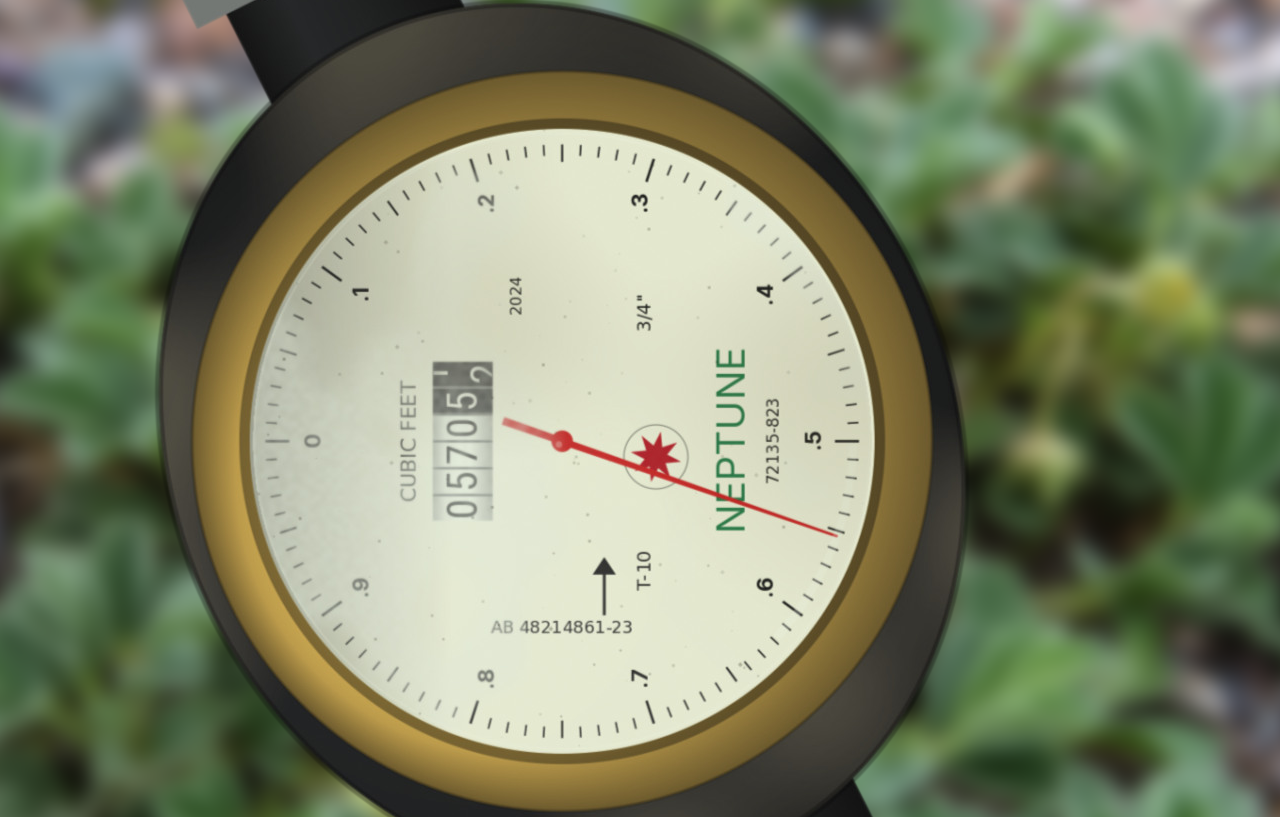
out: 57051.55 ft³
